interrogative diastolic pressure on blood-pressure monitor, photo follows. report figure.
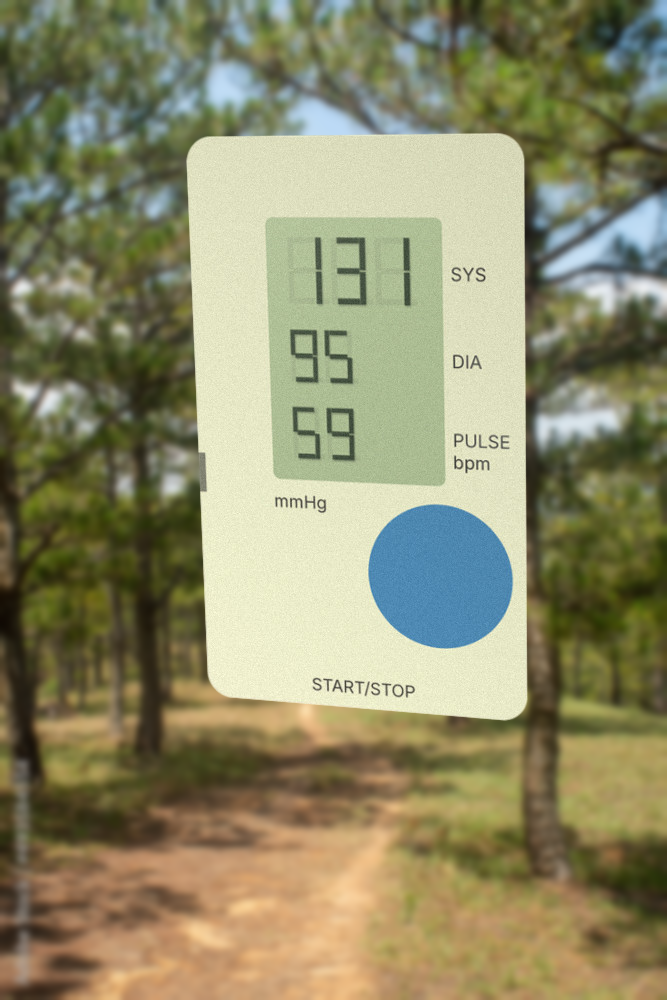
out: 95 mmHg
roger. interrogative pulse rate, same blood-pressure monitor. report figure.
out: 59 bpm
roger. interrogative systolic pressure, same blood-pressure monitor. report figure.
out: 131 mmHg
